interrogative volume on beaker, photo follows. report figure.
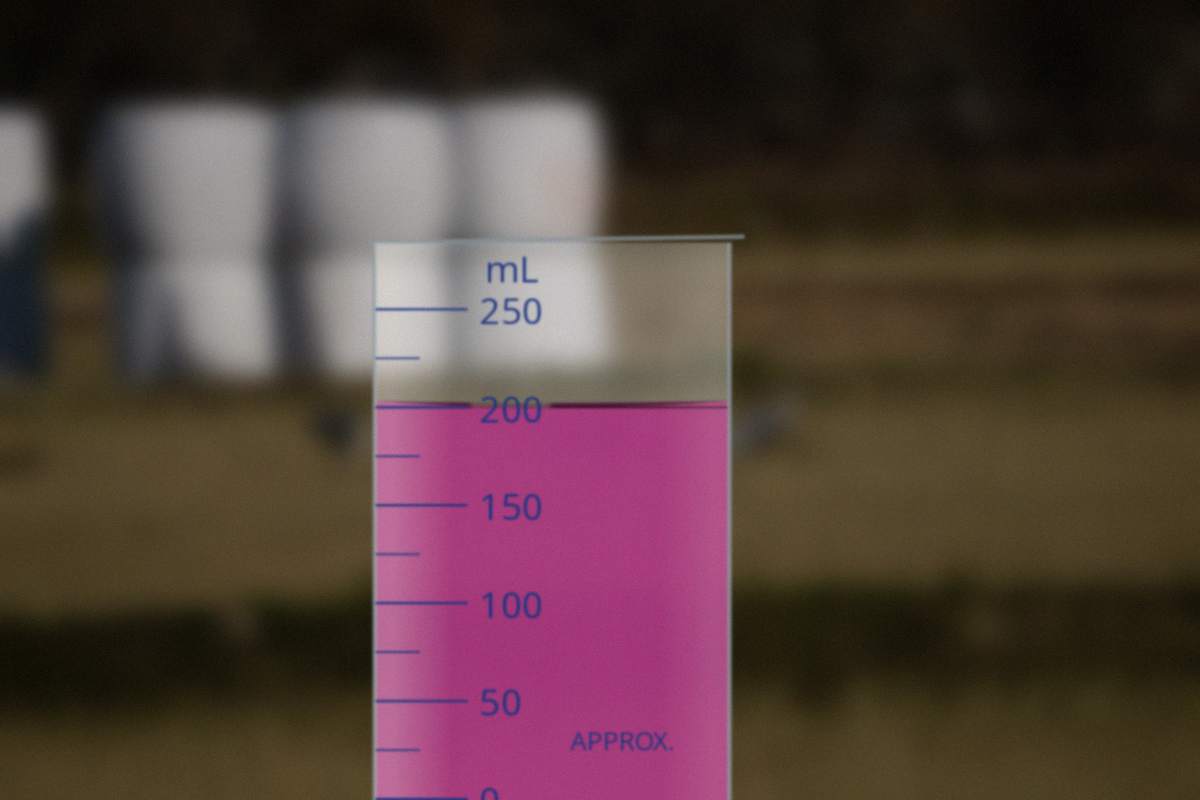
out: 200 mL
